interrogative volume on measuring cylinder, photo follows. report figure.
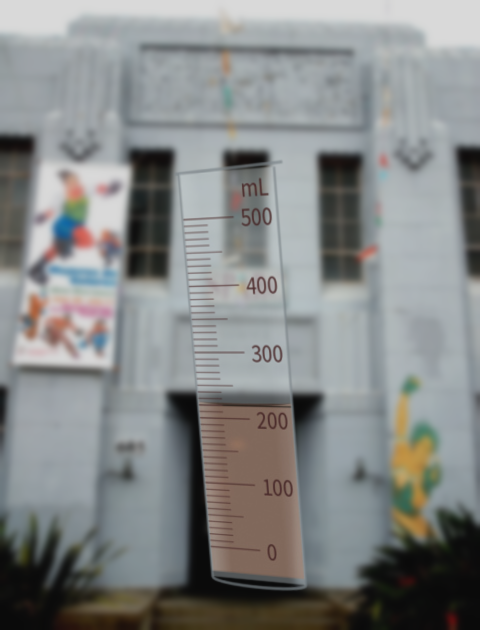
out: 220 mL
